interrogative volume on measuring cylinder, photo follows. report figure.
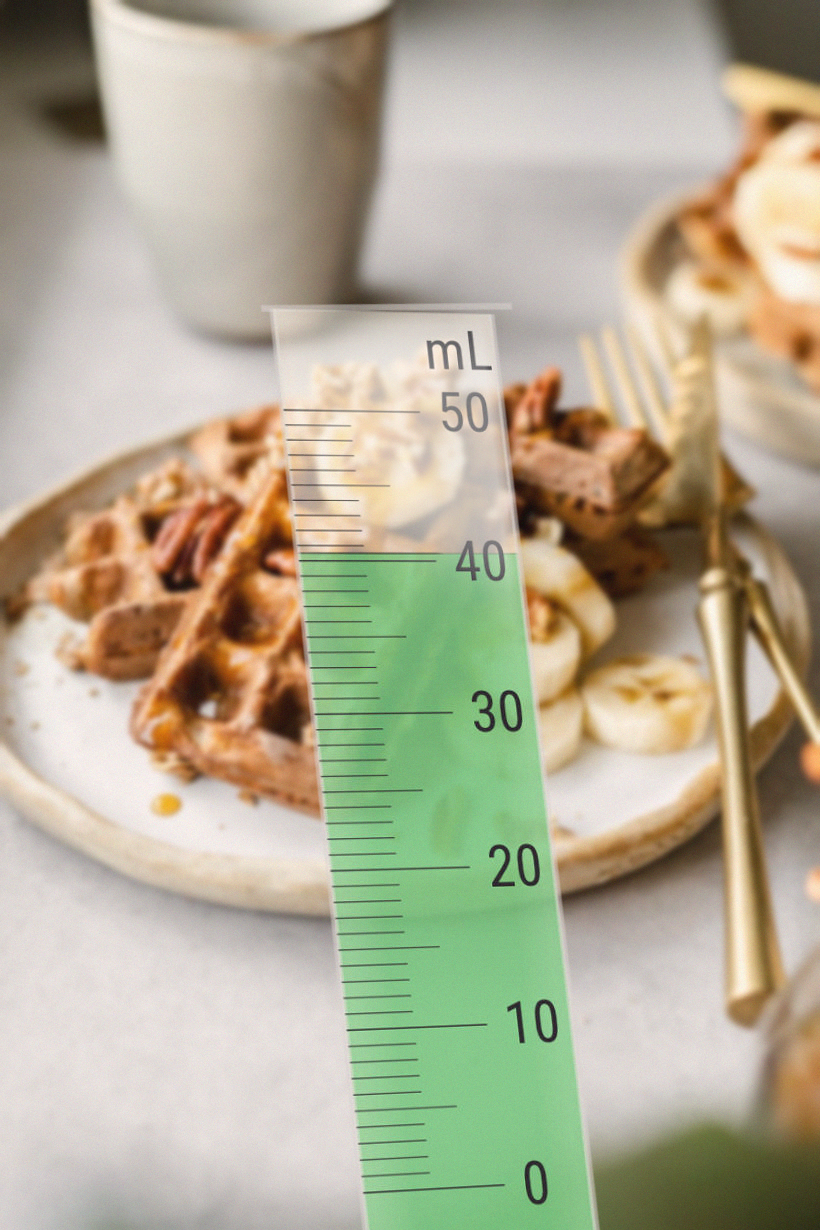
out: 40.5 mL
